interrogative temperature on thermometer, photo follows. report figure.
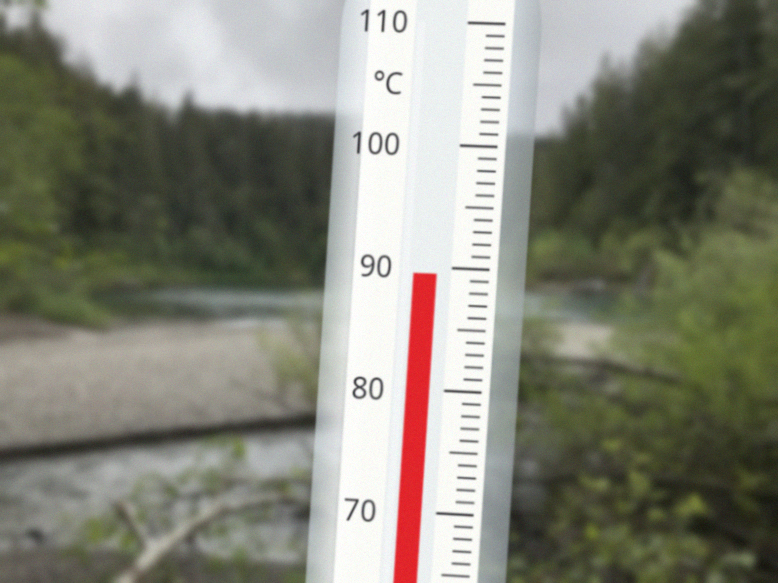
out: 89.5 °C
